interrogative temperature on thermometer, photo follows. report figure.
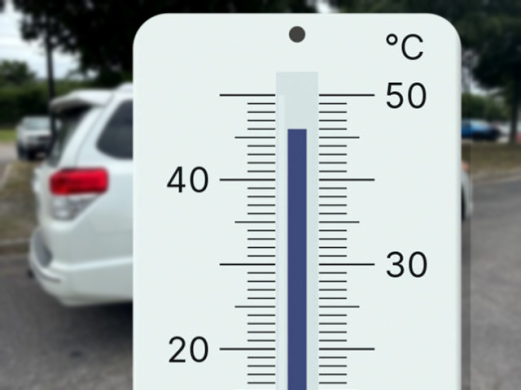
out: 46 °C
